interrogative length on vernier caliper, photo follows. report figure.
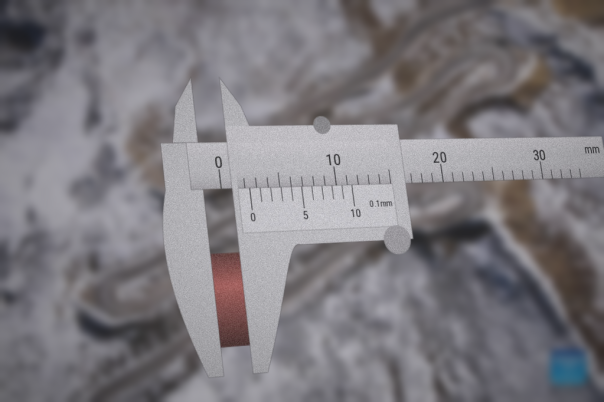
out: 2.4 mm
